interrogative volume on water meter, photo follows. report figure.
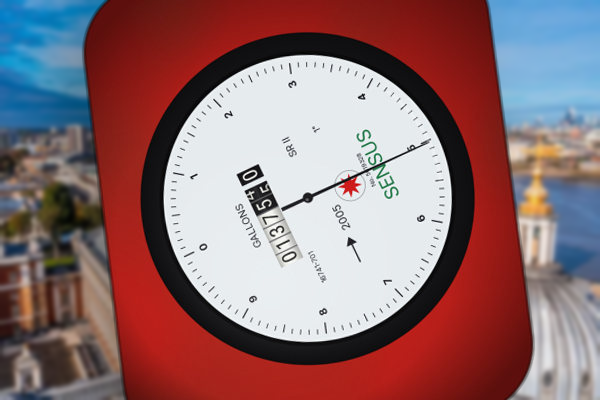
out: 137545.0 gal
